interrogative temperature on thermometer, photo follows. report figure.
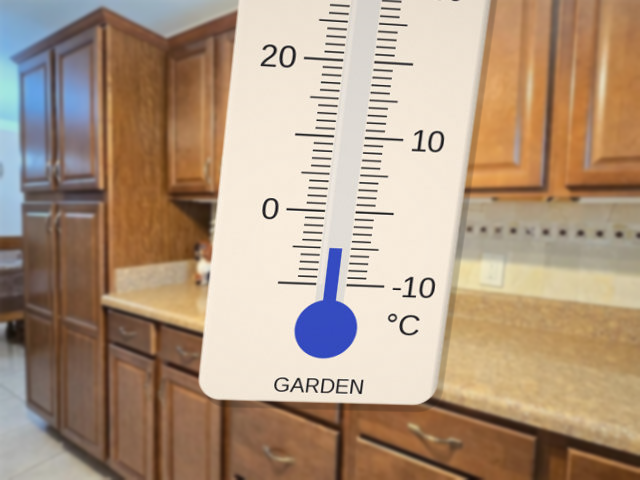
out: -5 °C
